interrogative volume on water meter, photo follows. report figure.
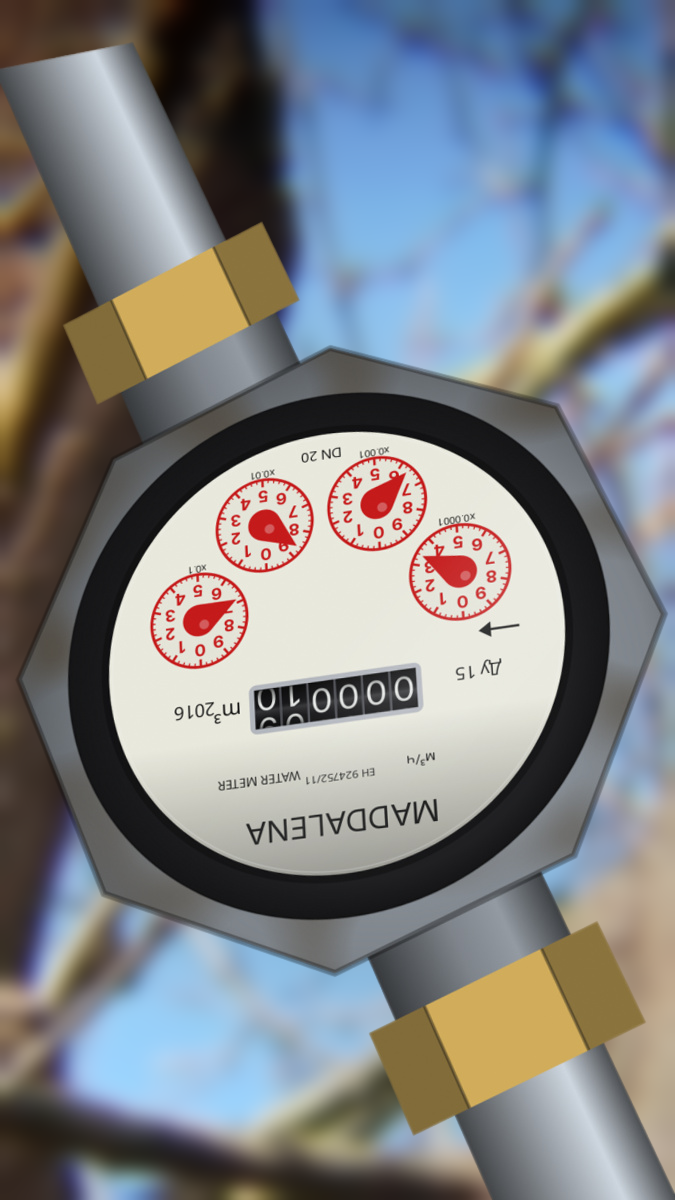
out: 9.6863 m³
